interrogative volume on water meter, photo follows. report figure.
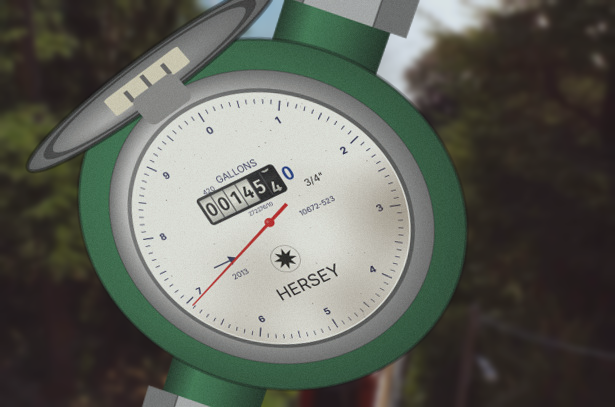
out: 14536.9 gal
